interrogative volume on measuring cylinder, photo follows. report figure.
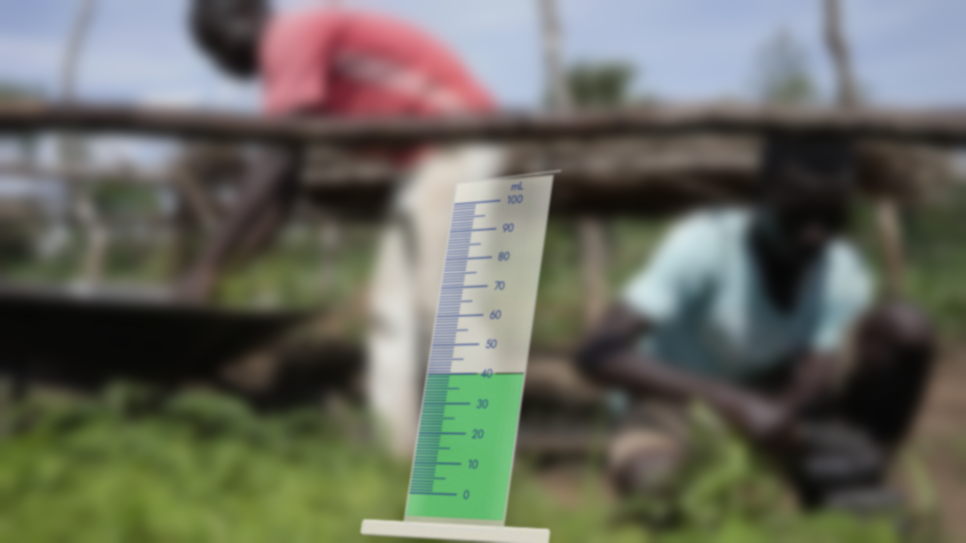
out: 40 mL
